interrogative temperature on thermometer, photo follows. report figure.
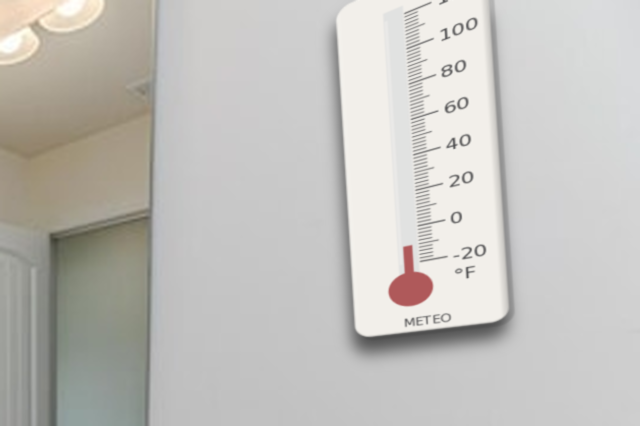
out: -10 °F
